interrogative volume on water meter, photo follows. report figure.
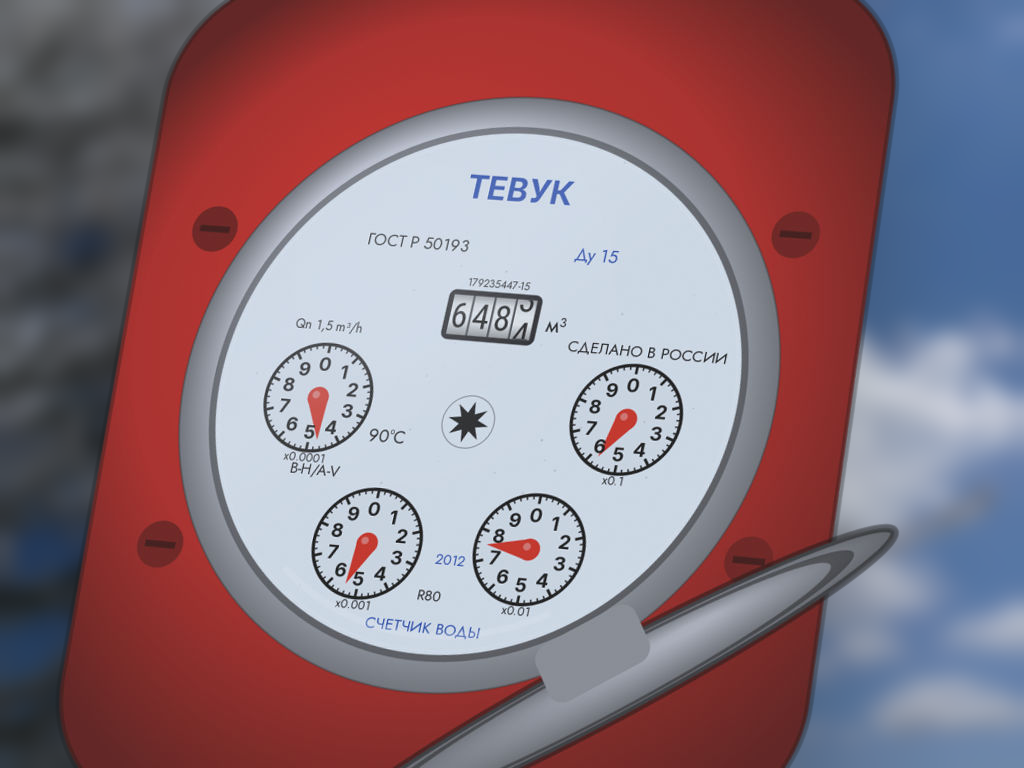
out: 6483.5754 m³
